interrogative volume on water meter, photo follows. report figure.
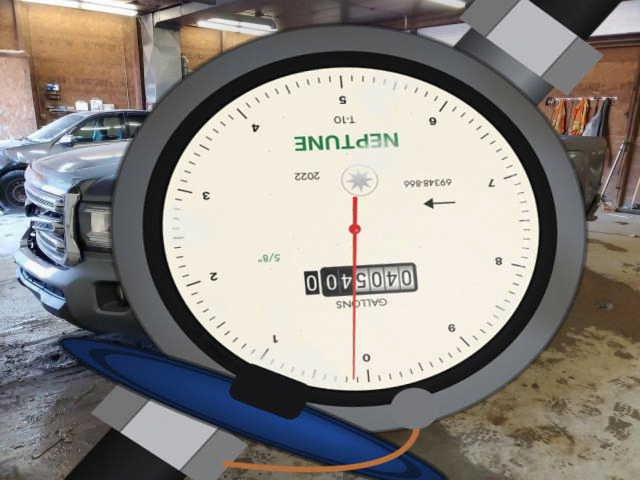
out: 405400.1 gal
